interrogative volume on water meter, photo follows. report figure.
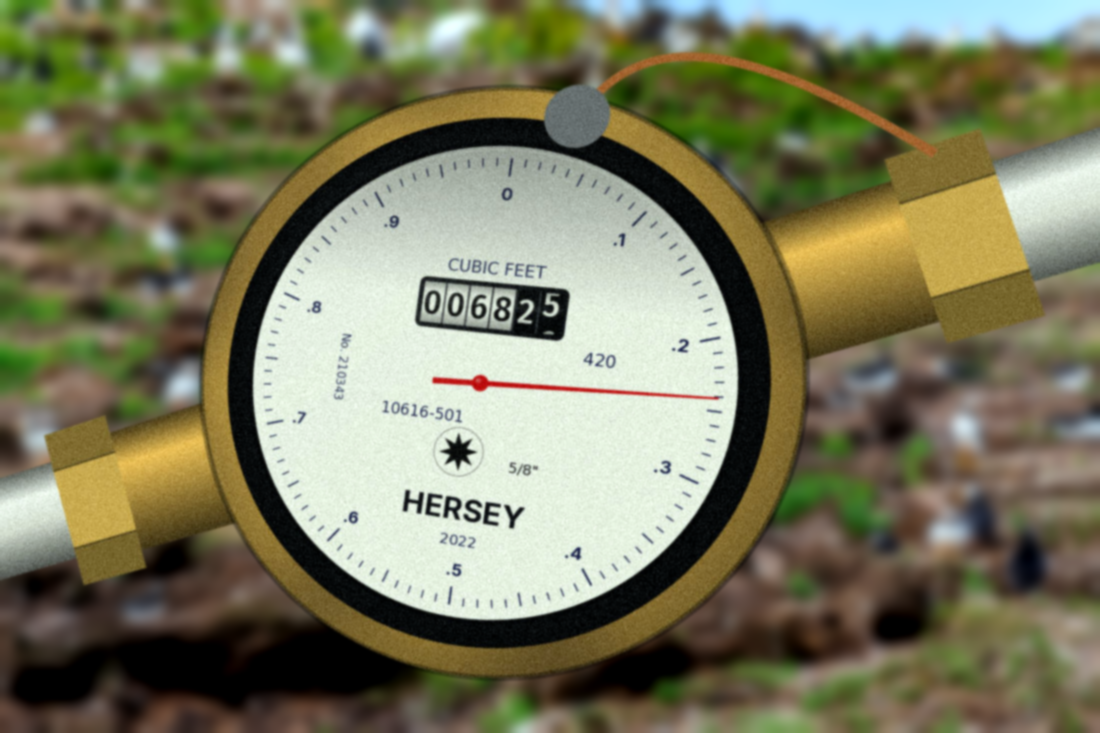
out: 6825.24 ft³
